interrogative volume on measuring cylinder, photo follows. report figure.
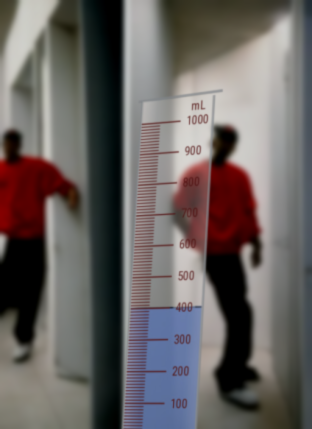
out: 400 mL
